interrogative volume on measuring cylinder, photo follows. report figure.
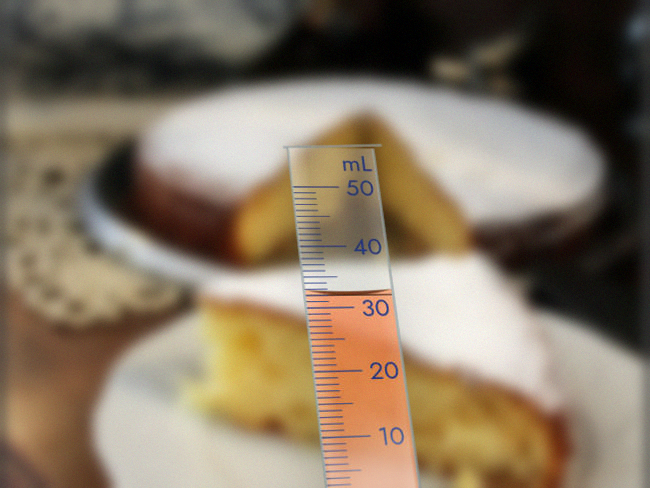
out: 32 mL
